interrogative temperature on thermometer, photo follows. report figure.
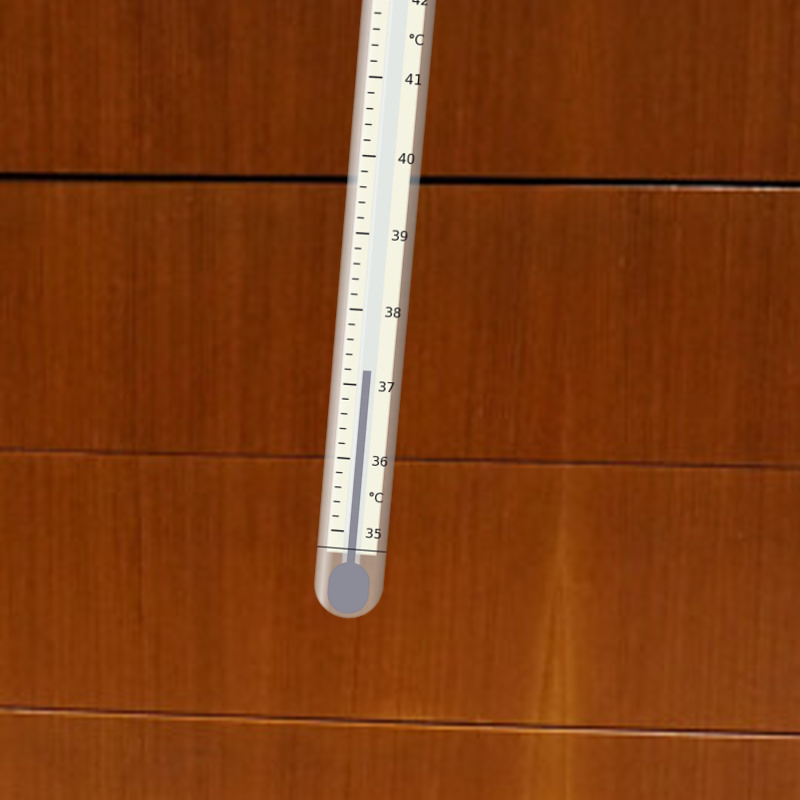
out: 37.2 °C
